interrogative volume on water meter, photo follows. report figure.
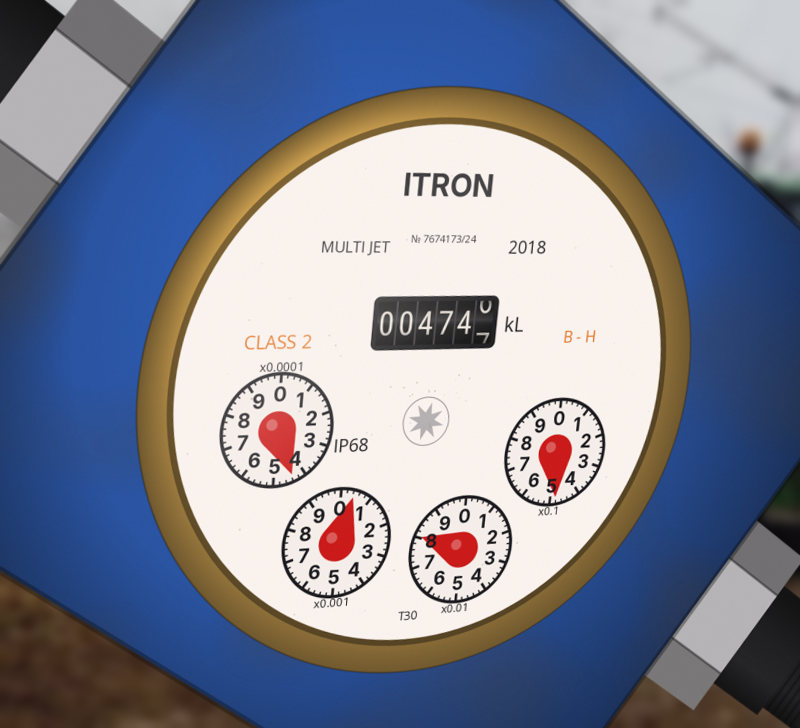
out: 4746.4804 kL
